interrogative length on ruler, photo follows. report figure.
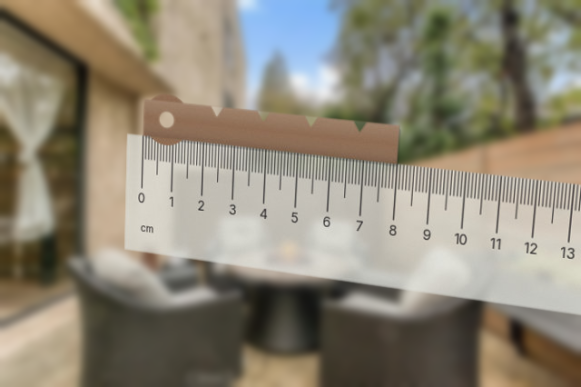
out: 8 cm
